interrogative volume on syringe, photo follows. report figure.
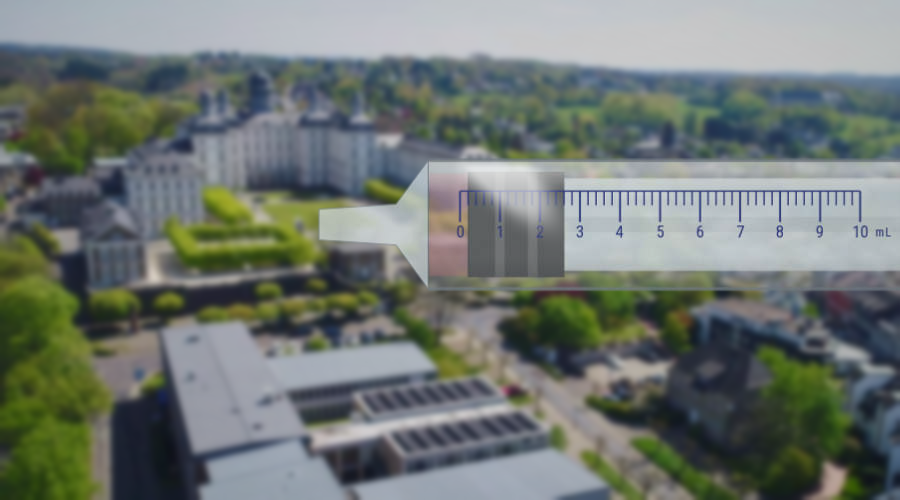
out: 0.2 mL
